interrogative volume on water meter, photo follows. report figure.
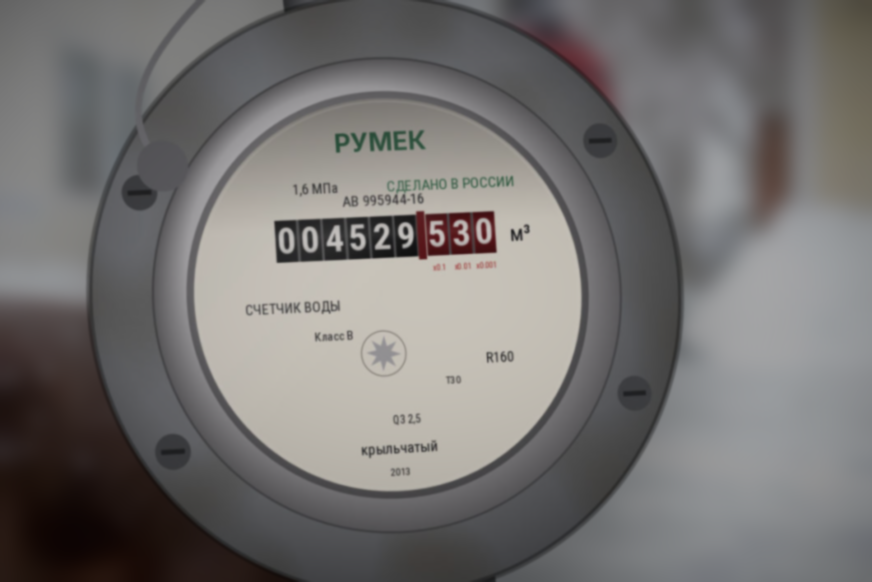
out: 4529.530 m³
